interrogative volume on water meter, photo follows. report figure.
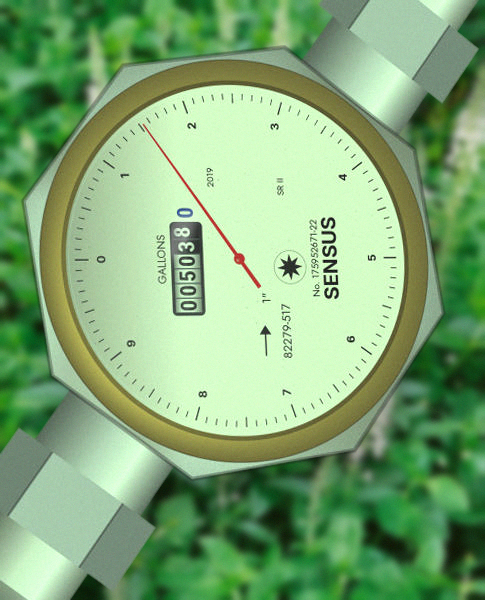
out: 50381.5 gal
